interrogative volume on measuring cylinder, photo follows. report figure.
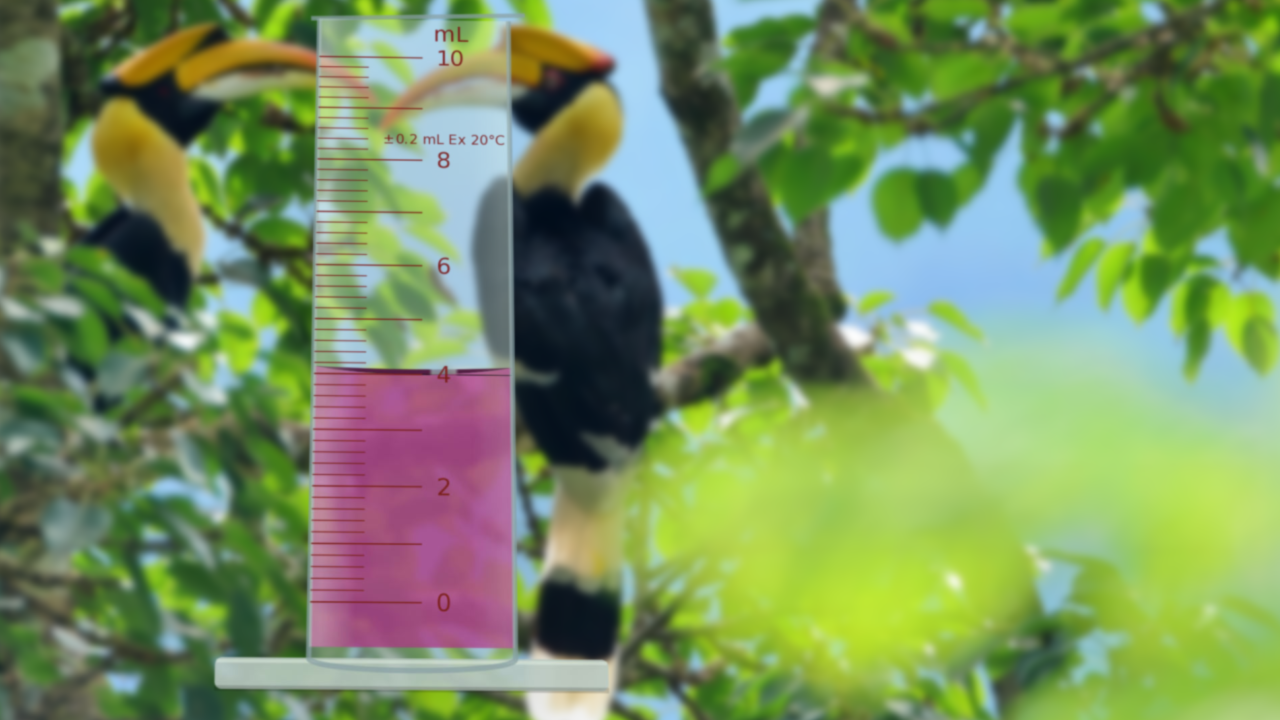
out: 4 mL
